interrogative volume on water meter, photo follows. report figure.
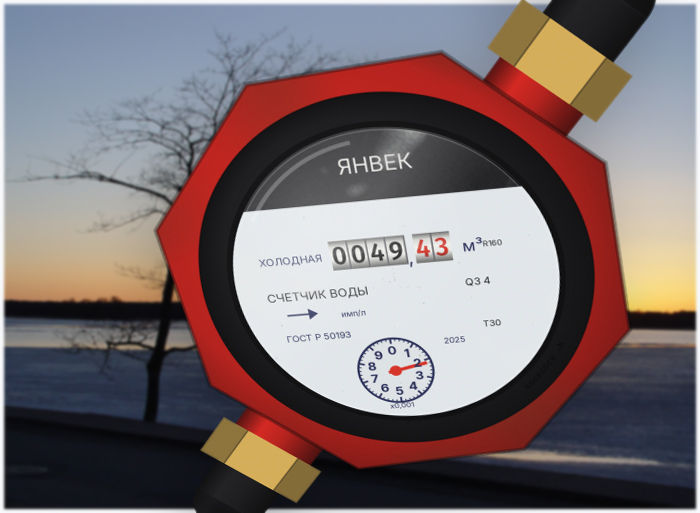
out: 49.432 m³
